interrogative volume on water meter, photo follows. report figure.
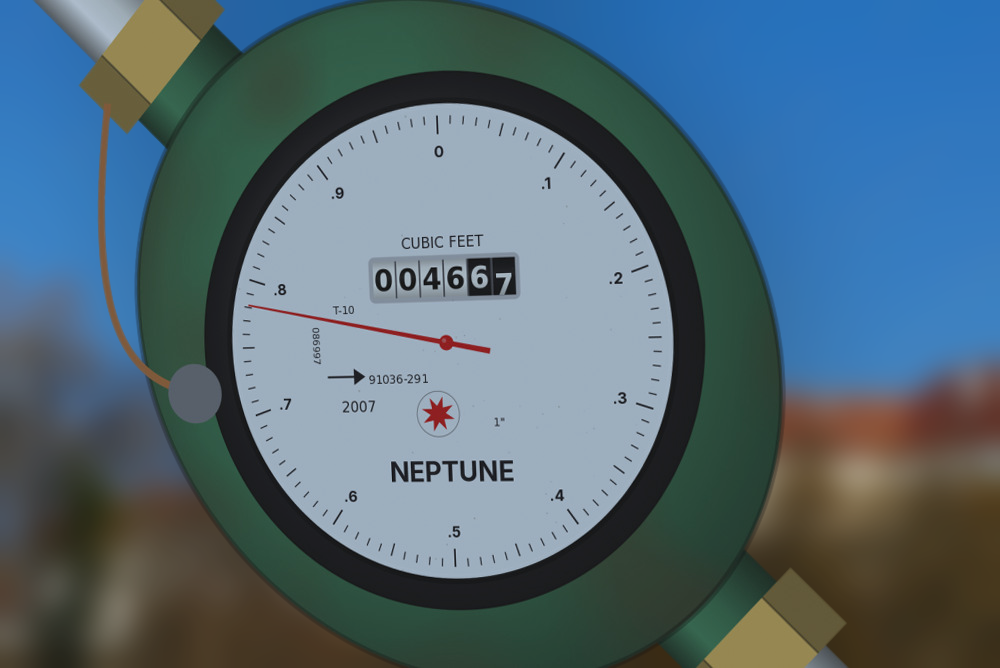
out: 4666.78 ft³
